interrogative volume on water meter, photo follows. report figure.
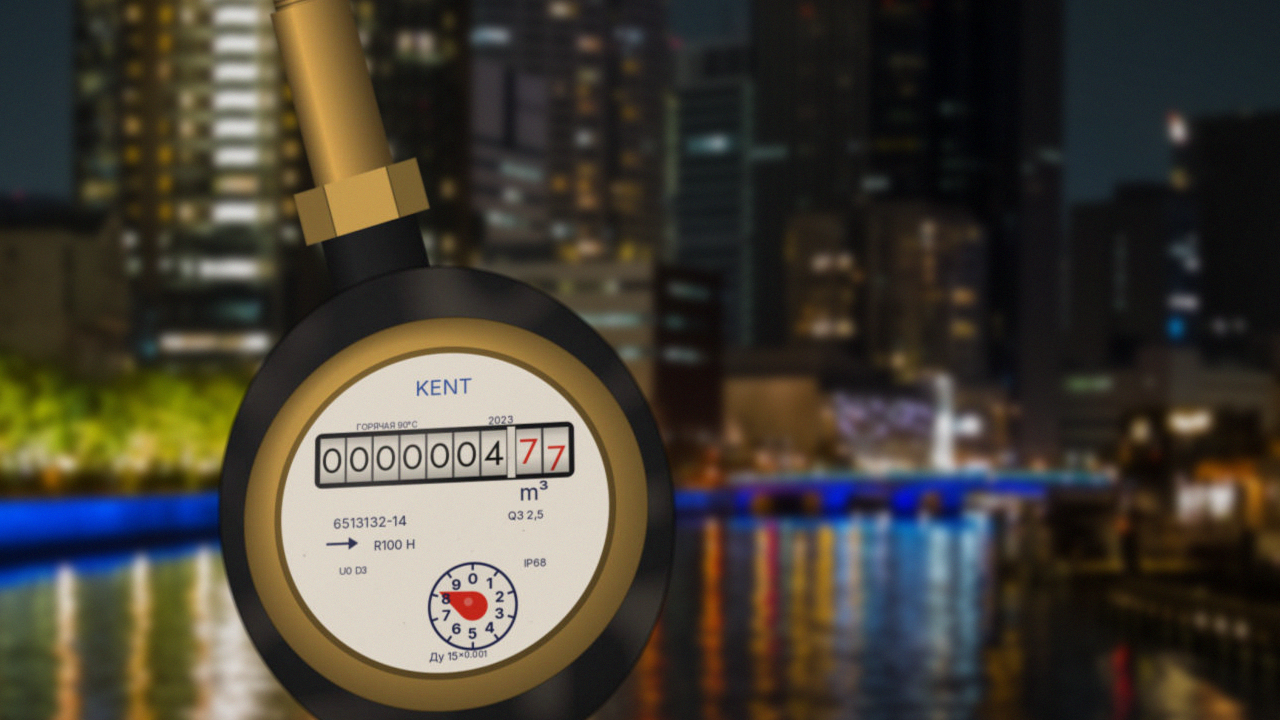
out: 4.768 m³
